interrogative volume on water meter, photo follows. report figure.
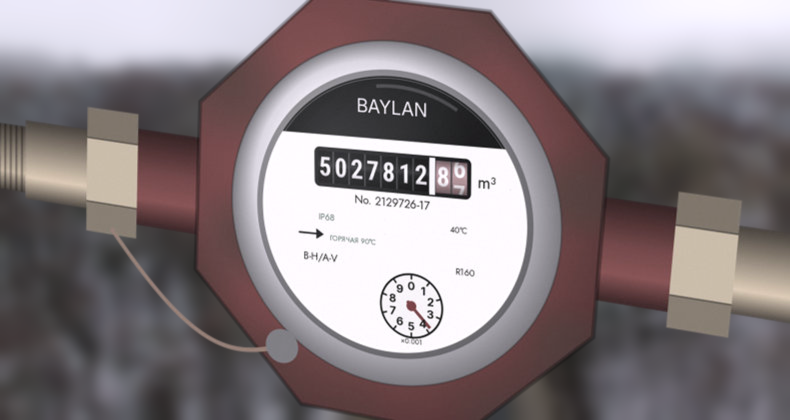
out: 5027812.863 m³
